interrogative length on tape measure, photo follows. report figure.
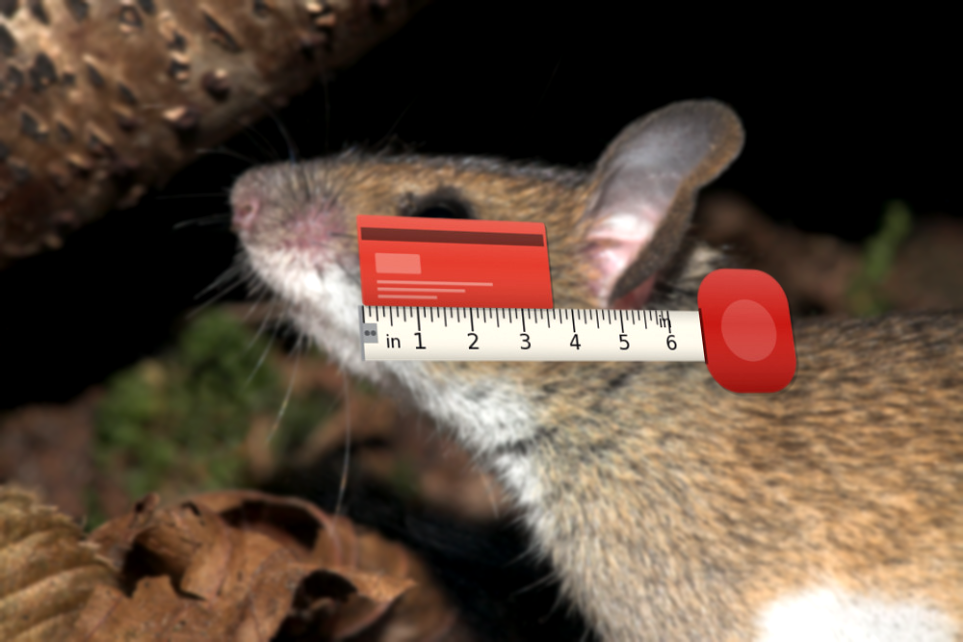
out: 3.625 in
